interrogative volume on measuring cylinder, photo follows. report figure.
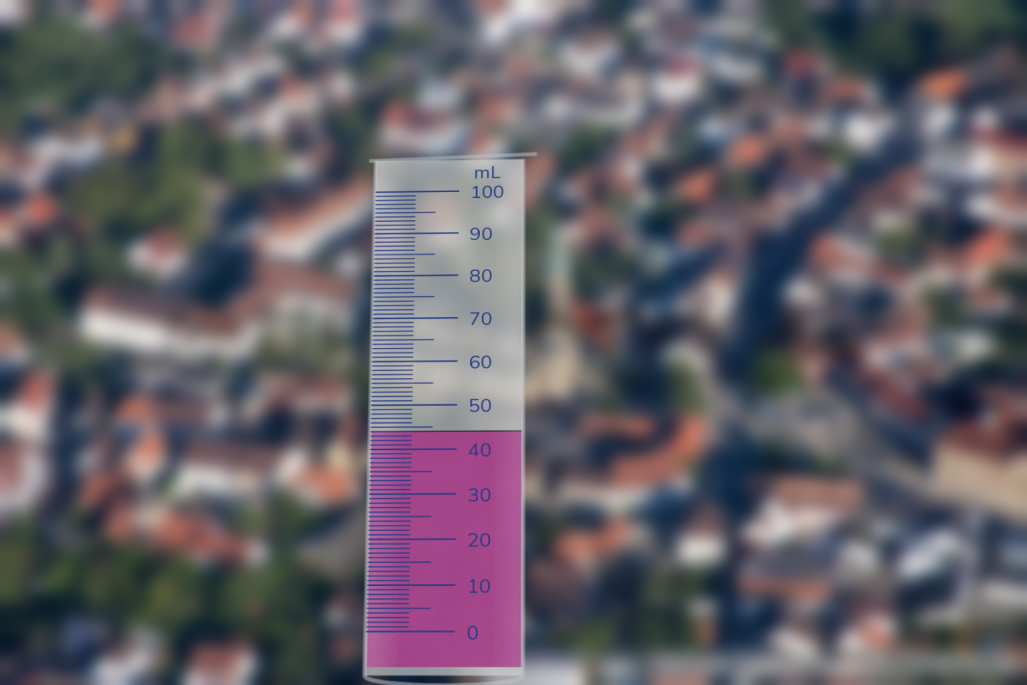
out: 44 mL
